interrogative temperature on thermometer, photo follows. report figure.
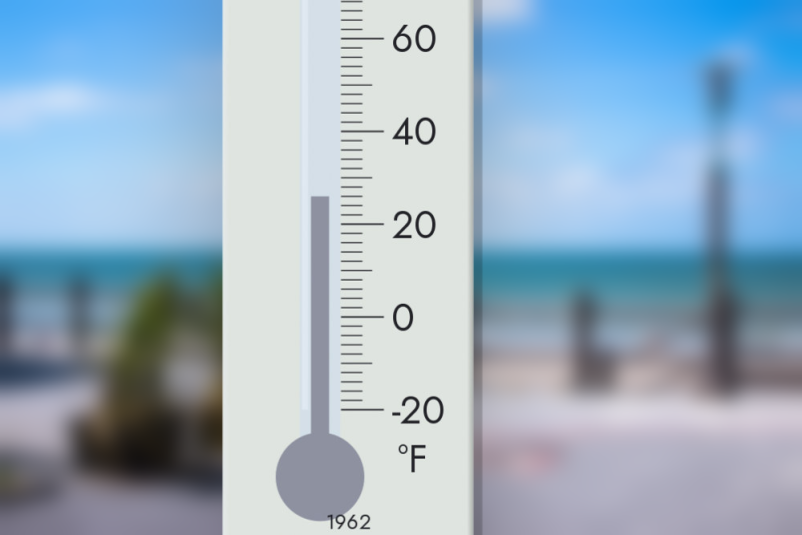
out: 26 °F
